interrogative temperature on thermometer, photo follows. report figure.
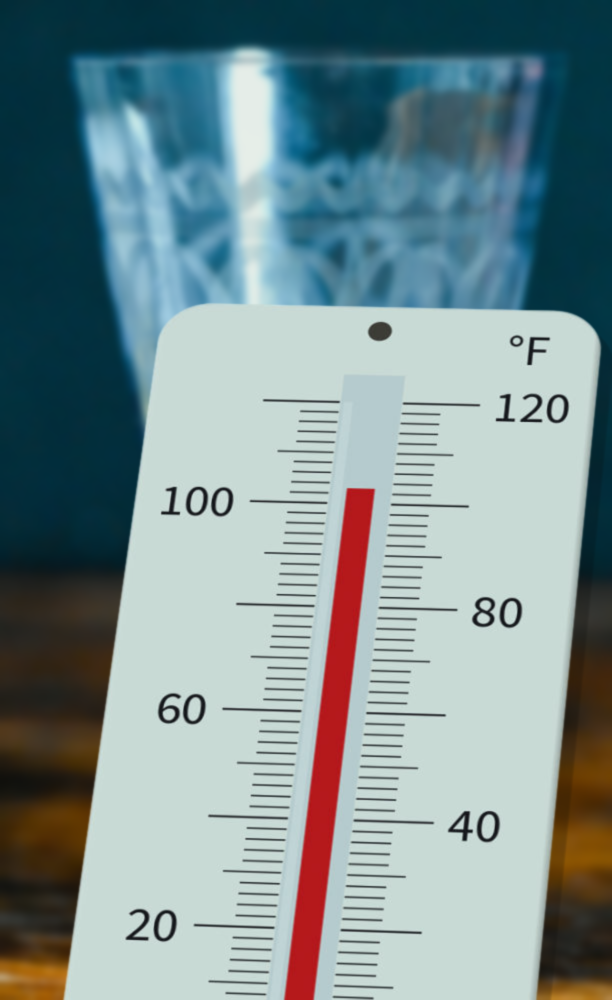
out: 103 °F
